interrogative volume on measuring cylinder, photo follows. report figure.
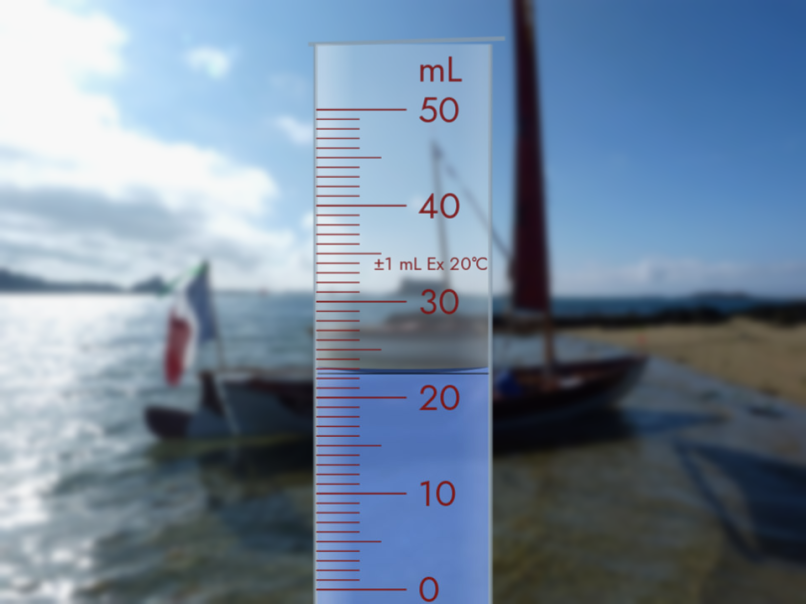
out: 22.5 mL
